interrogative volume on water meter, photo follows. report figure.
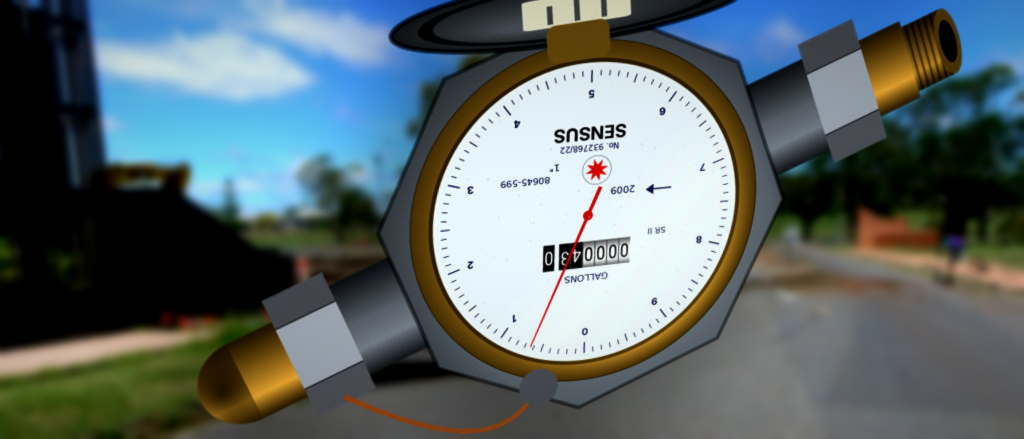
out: 430.6 gal
